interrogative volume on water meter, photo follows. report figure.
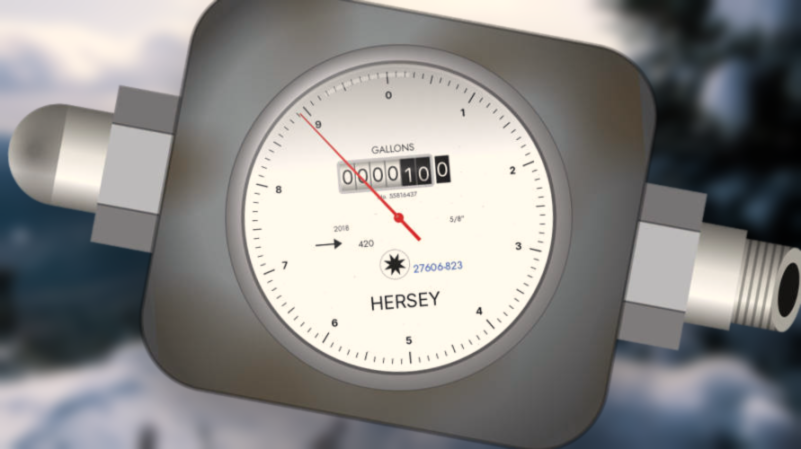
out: 98.9 gal
